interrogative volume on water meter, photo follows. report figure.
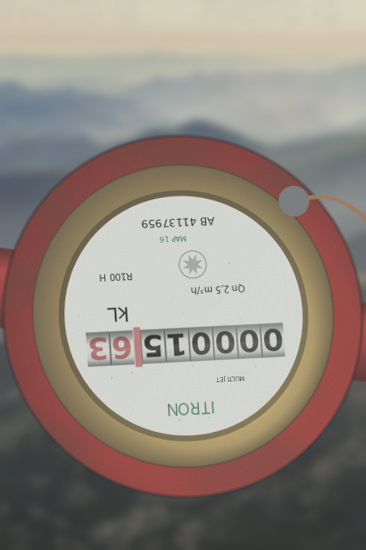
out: 15.63 kL
